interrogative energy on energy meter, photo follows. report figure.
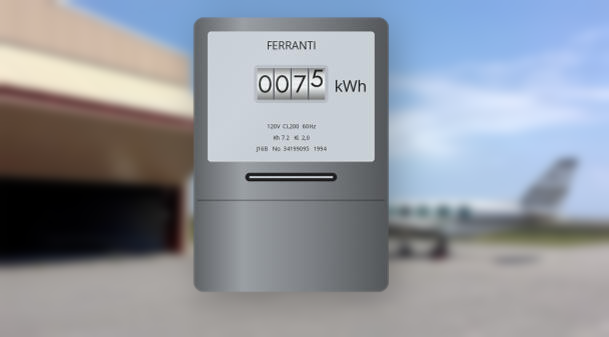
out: 75 kWh
